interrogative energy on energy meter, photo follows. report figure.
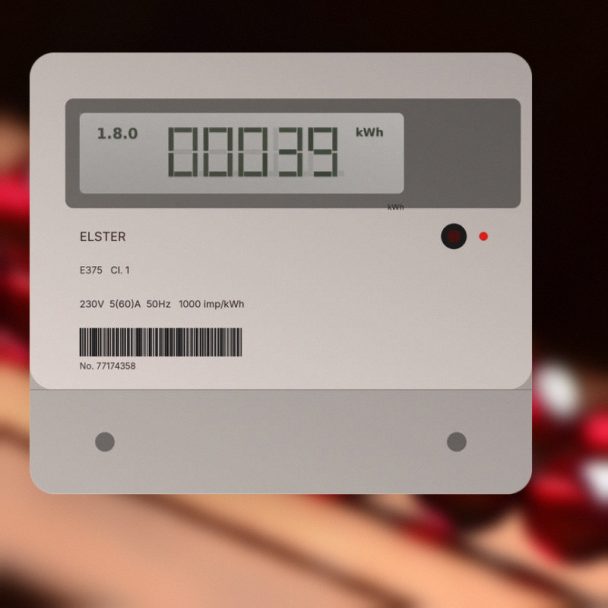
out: 39 kWh
